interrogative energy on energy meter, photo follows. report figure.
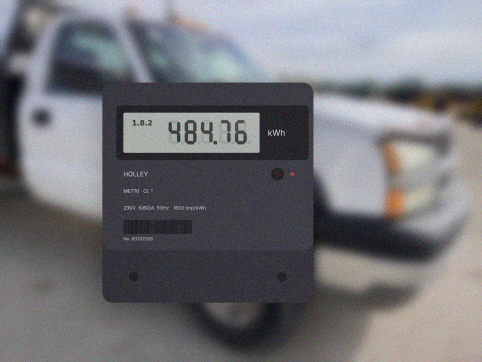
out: 484.76 kWh
